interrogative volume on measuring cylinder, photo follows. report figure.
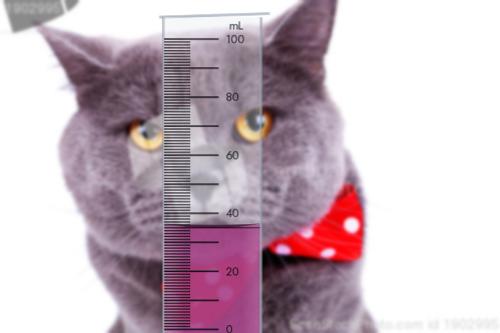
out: 35 mL
